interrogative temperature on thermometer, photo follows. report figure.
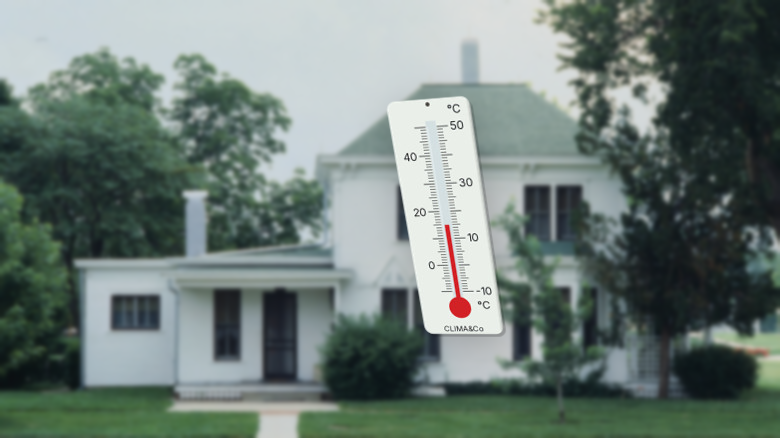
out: 15 °C
